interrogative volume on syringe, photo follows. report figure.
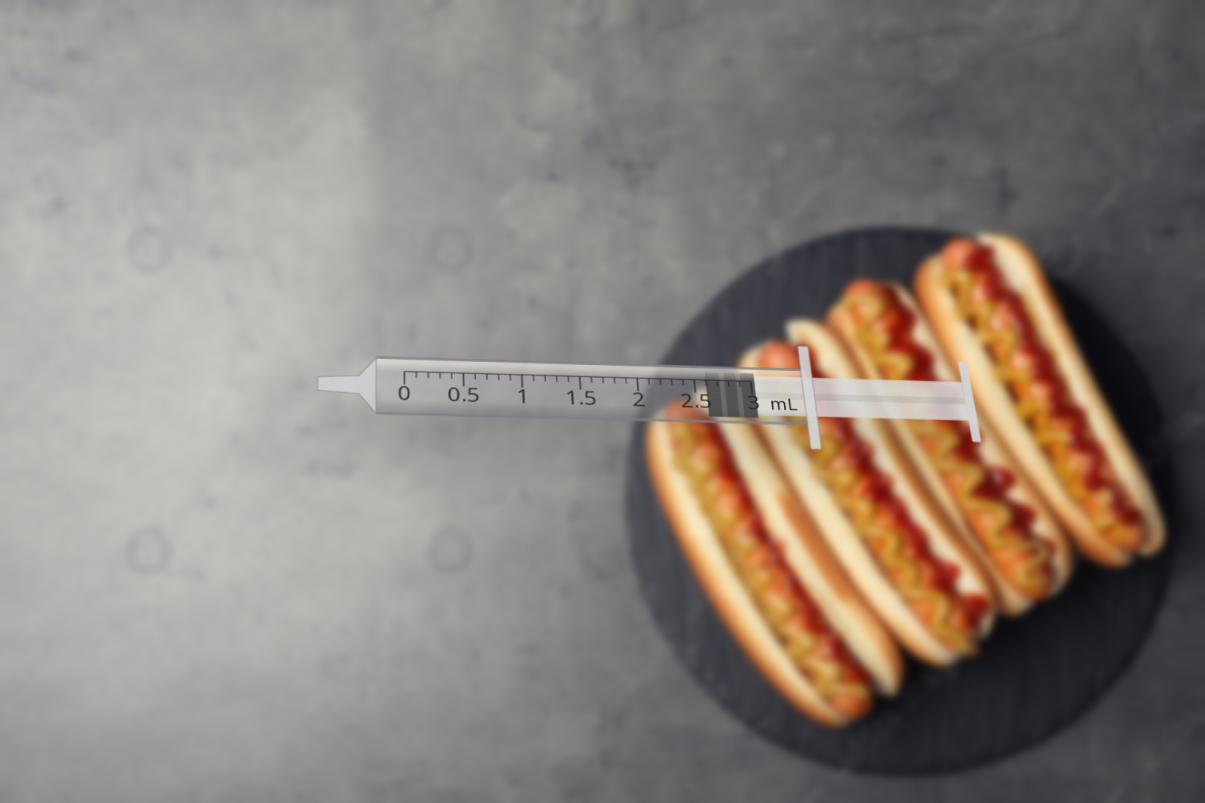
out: 2.6 mL
